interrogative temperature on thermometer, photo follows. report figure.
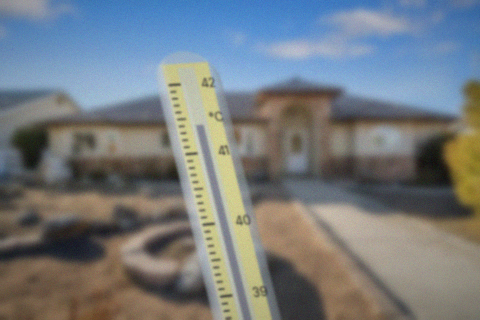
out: 41.4 °C
